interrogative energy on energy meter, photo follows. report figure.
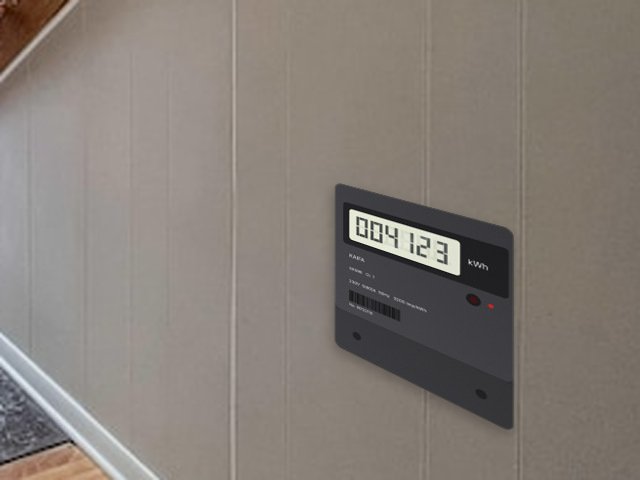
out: 4123 kWh
